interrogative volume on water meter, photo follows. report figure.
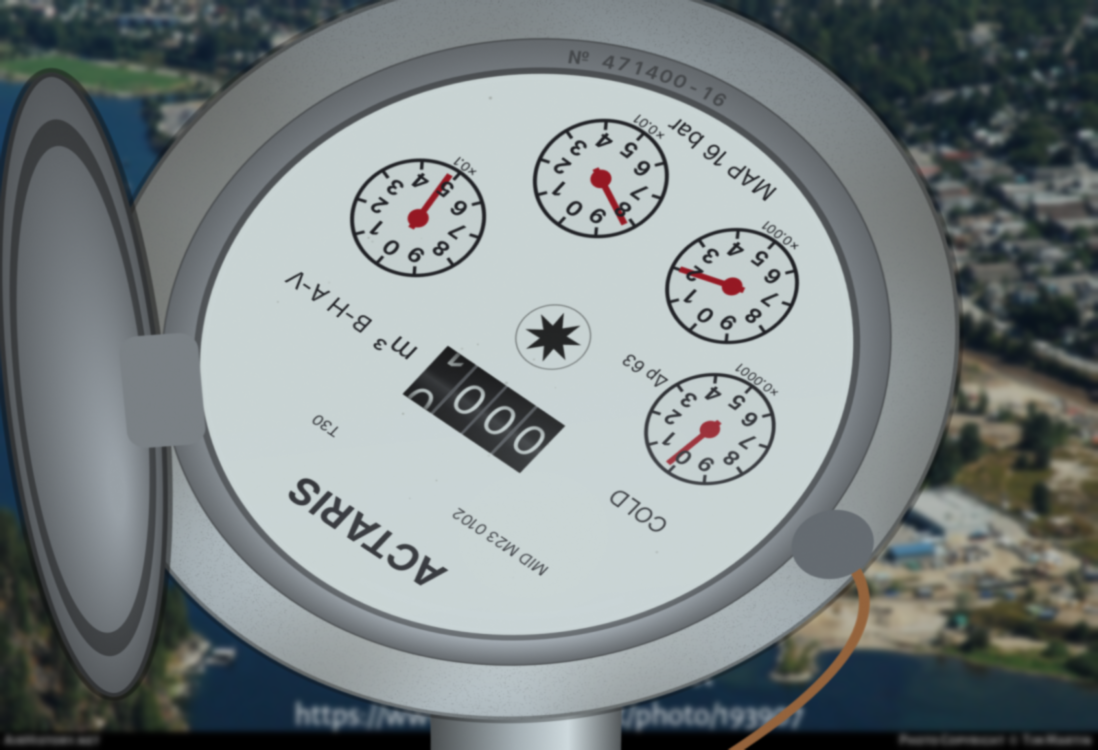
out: 0.4820 m³
